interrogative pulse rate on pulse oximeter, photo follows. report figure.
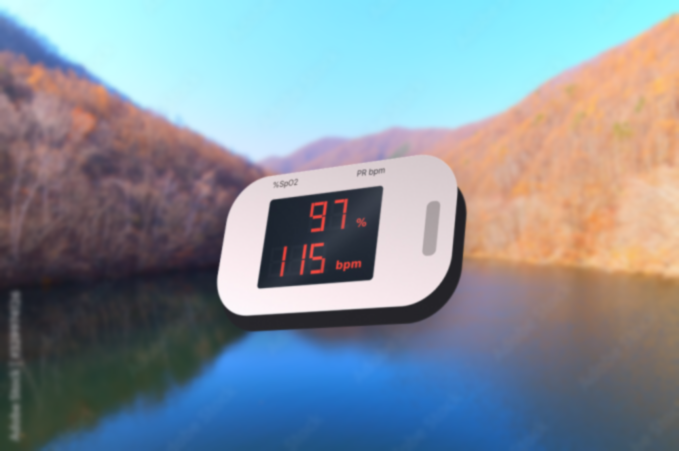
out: 115 bpm
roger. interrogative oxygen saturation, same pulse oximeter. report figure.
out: 97 %
